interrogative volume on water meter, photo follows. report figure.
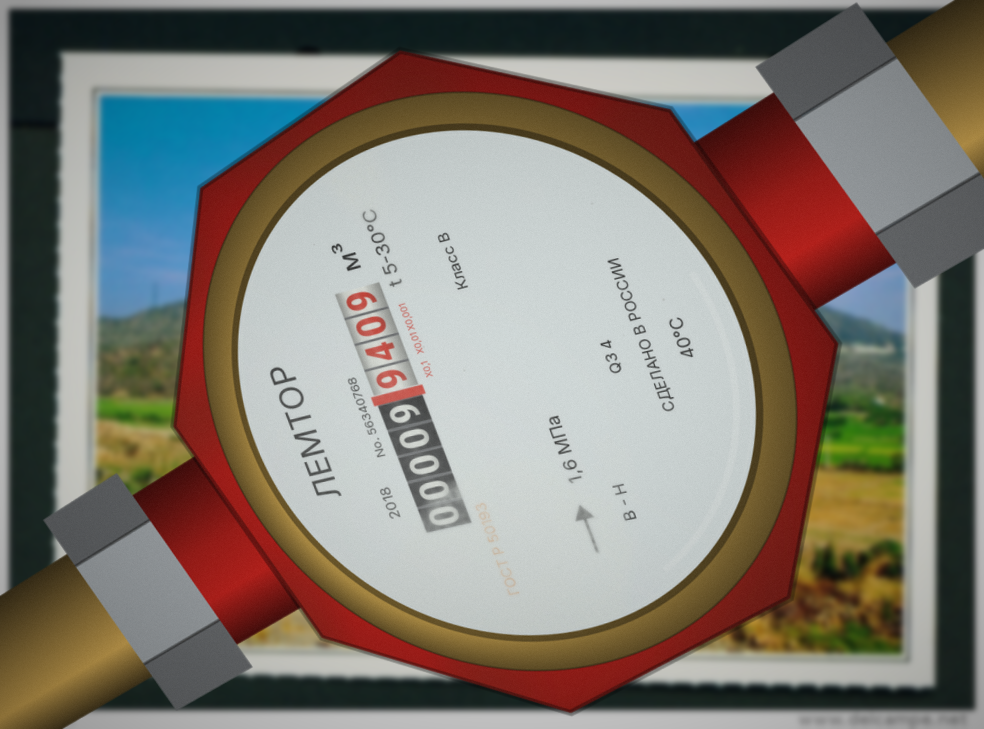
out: 9.9409 m³
